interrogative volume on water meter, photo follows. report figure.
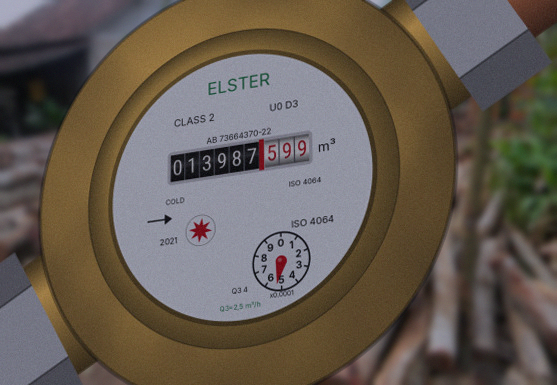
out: 13987.5995 m³
